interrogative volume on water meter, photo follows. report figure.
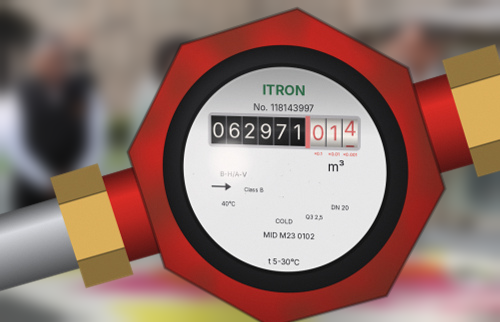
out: 62971.014 m³
